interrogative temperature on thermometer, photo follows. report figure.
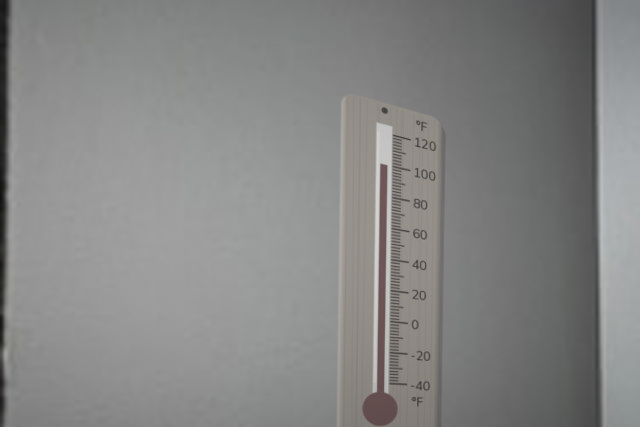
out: 100 °F
